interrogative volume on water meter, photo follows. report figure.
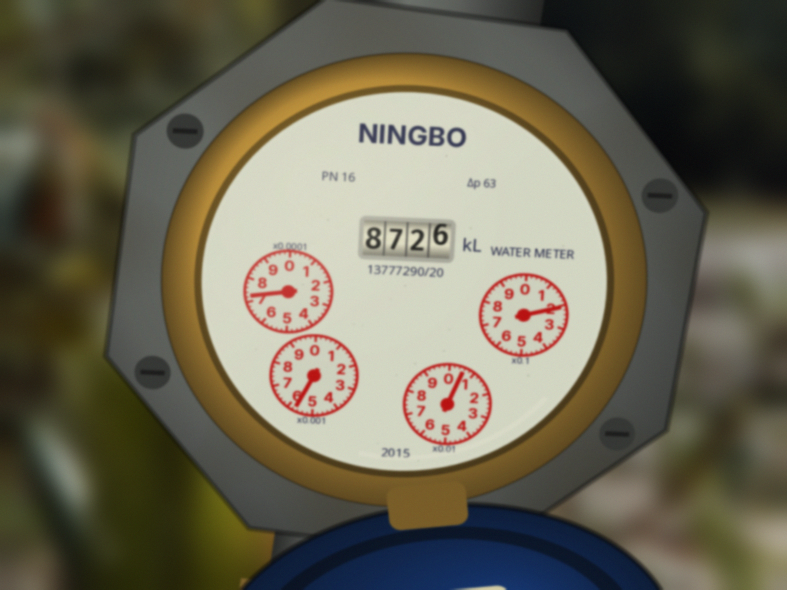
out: 8726.2057 kL
